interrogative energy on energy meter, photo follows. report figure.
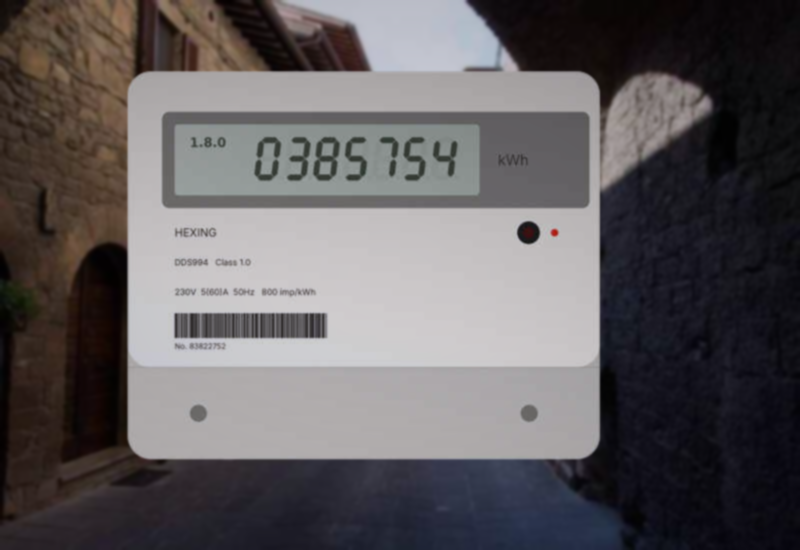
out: 385754 kWh
